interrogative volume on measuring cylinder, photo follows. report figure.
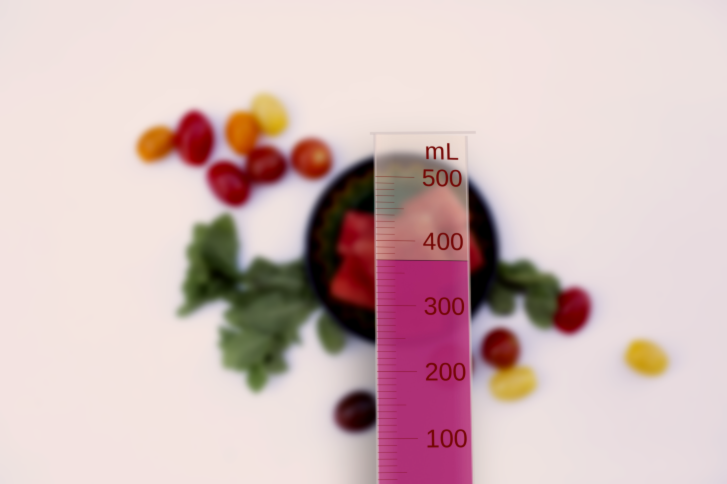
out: 370 mL
